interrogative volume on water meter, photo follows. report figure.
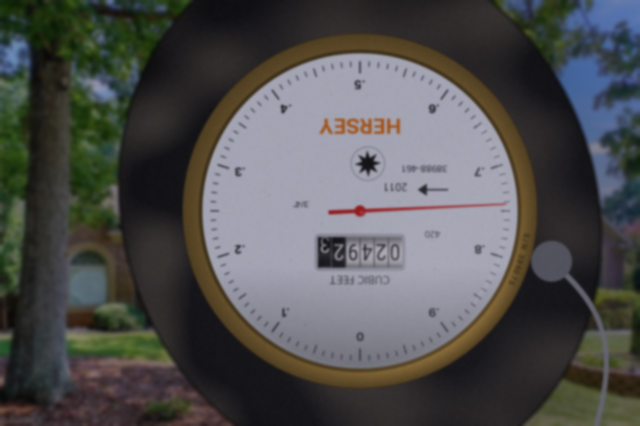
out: 24922.74 ft³
